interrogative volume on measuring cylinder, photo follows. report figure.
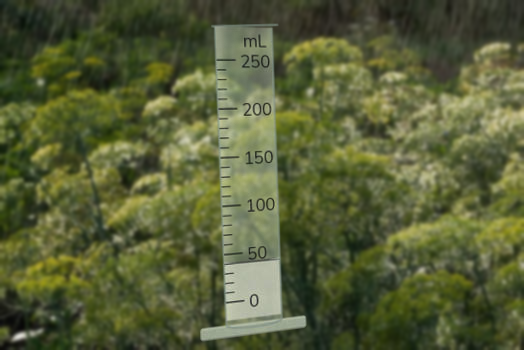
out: 40 mL
